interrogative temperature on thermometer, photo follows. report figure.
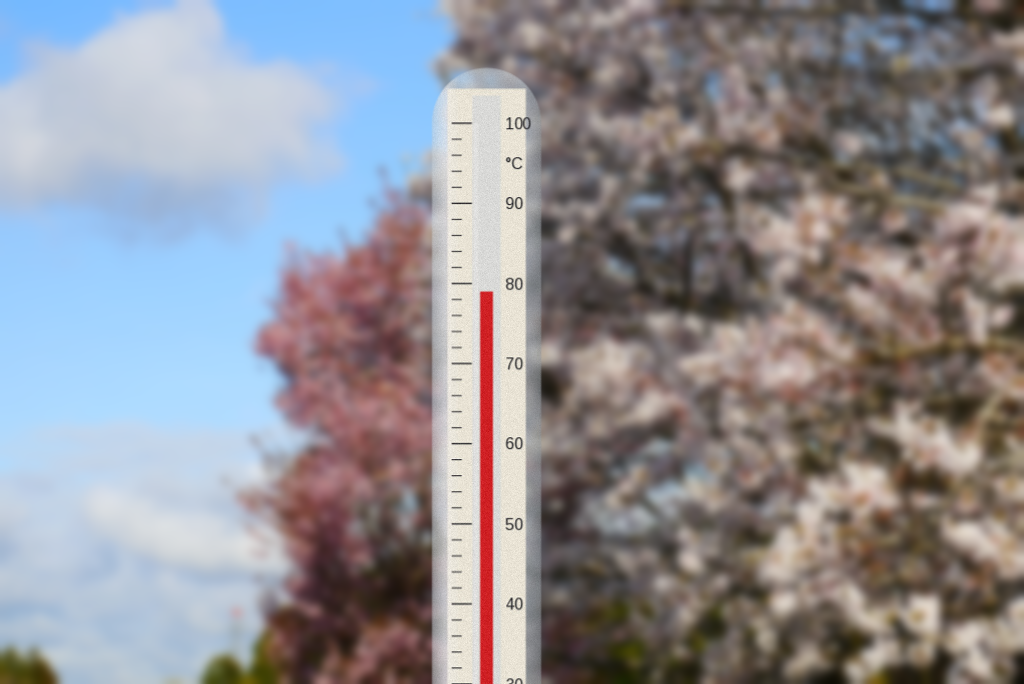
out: 79 °C
